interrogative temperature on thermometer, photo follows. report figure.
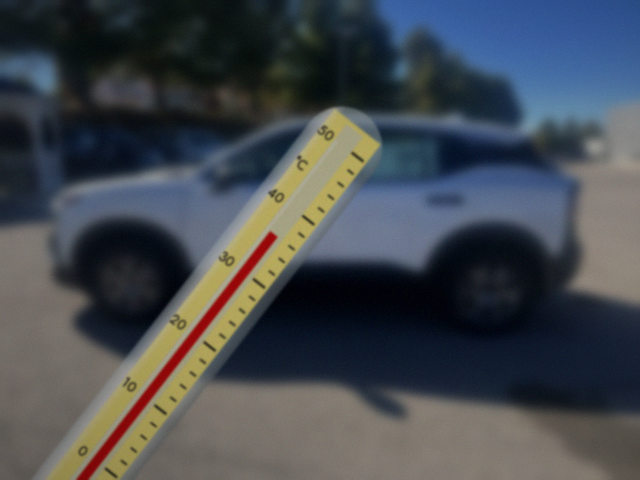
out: 36 °C
